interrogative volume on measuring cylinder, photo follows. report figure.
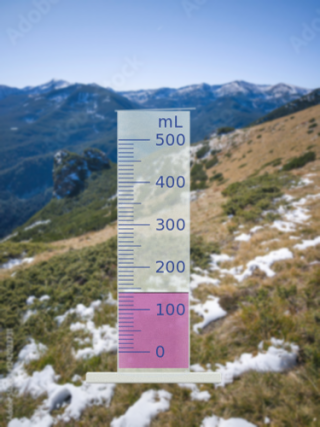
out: 140 mL
